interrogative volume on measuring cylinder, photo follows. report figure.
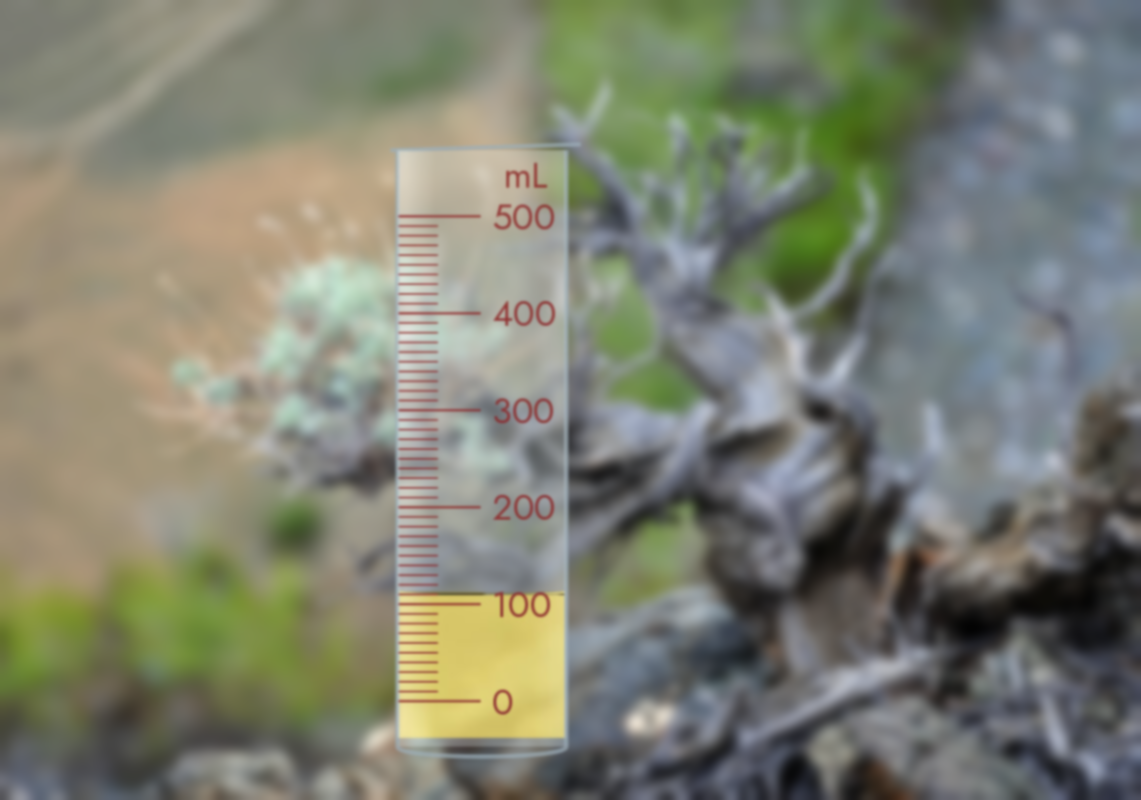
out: 110 mL
